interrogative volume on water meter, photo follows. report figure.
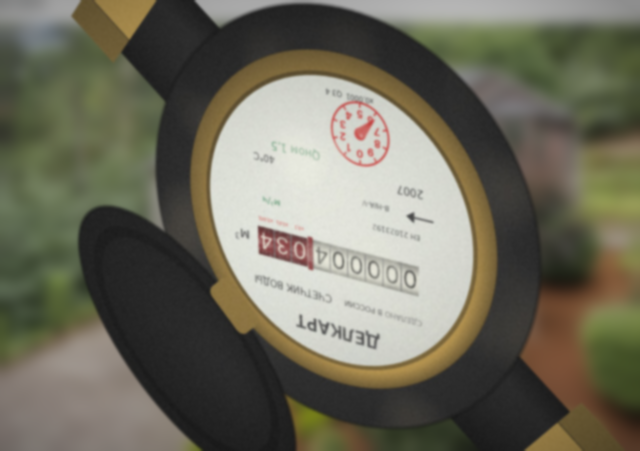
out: 4.0346 m³
